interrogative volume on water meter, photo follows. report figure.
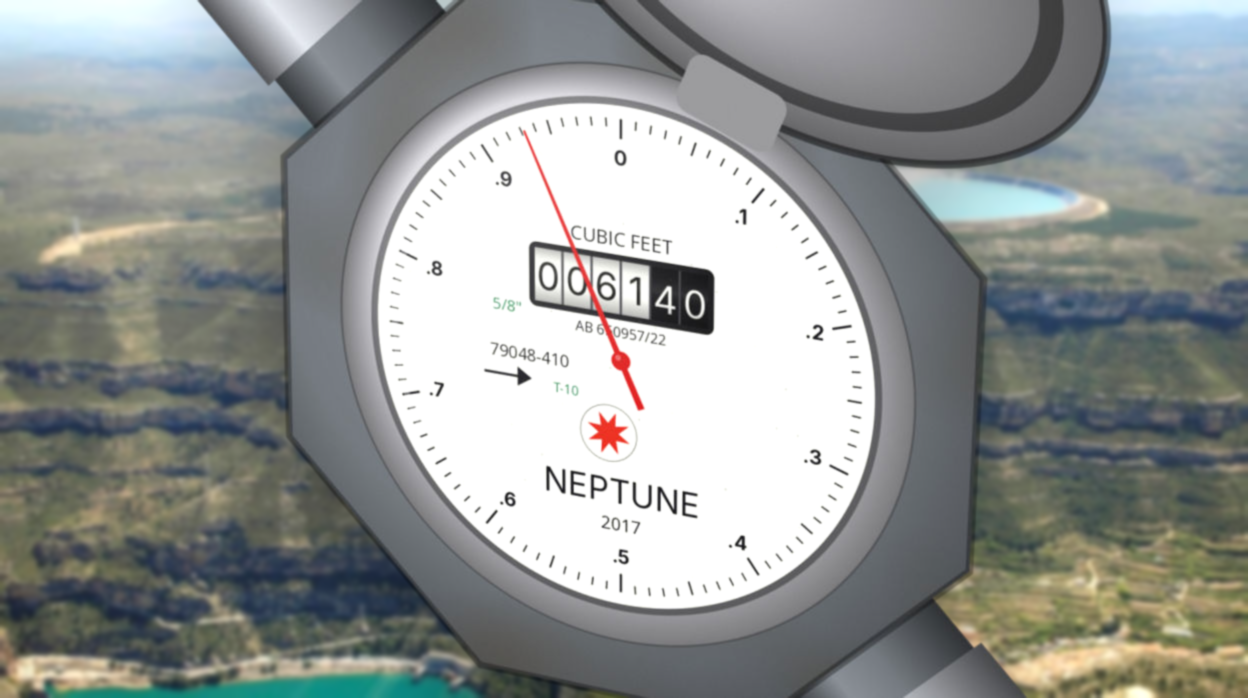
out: 6139.93 ft³
